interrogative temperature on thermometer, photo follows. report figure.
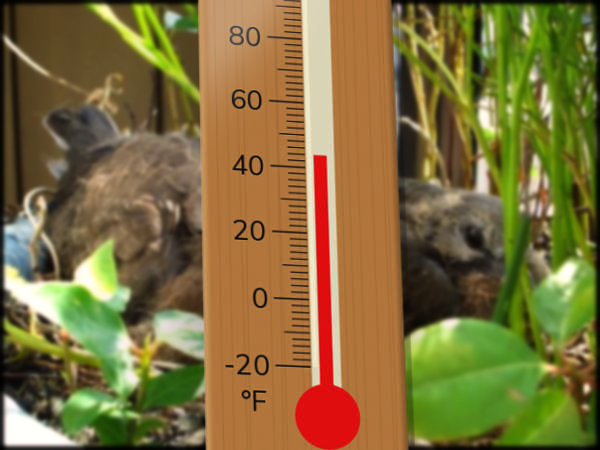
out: 44 °F
